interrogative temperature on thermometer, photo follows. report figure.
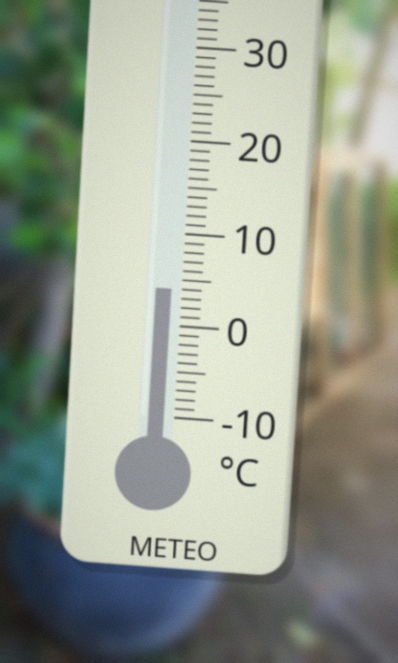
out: 4 °C
